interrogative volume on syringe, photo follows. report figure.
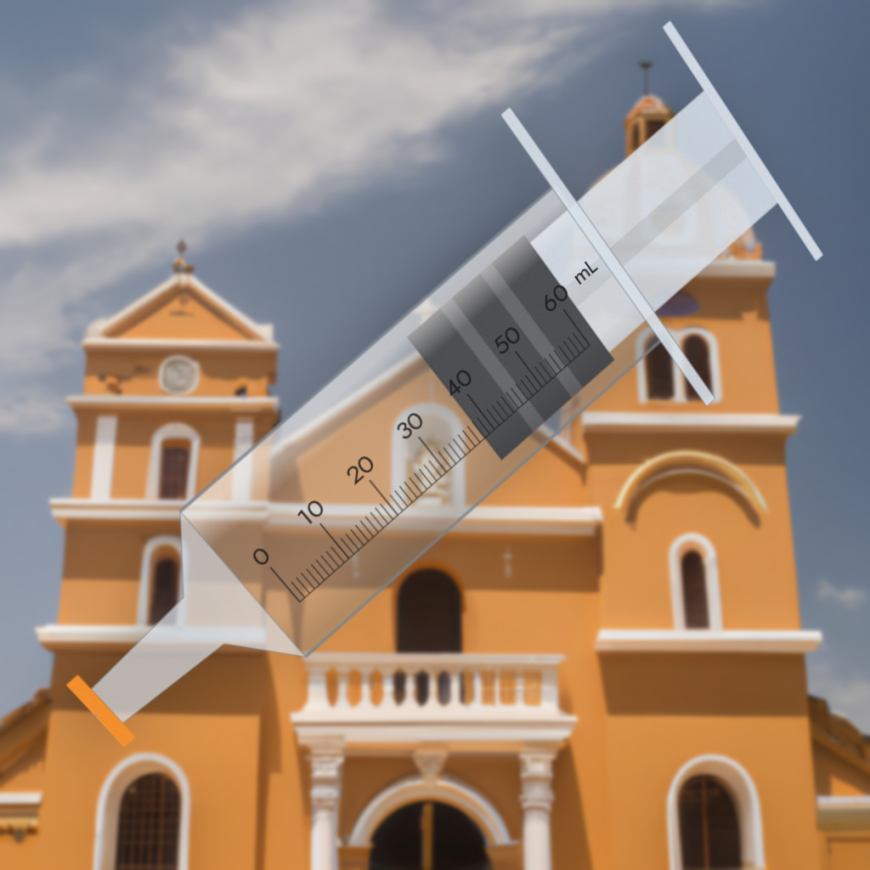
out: 38 mL
